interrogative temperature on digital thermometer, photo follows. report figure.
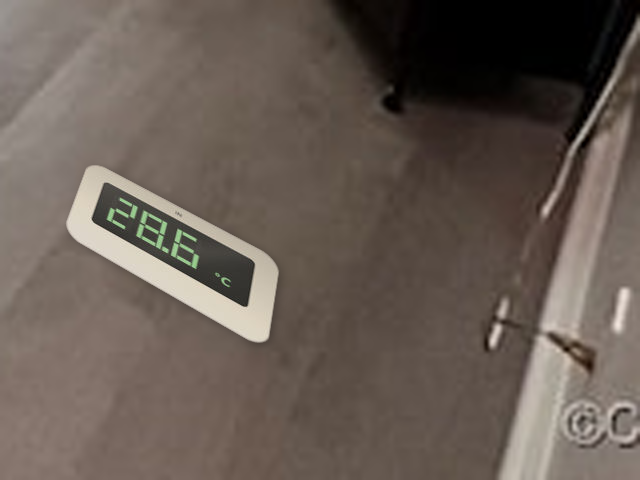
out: 28.6 °C
